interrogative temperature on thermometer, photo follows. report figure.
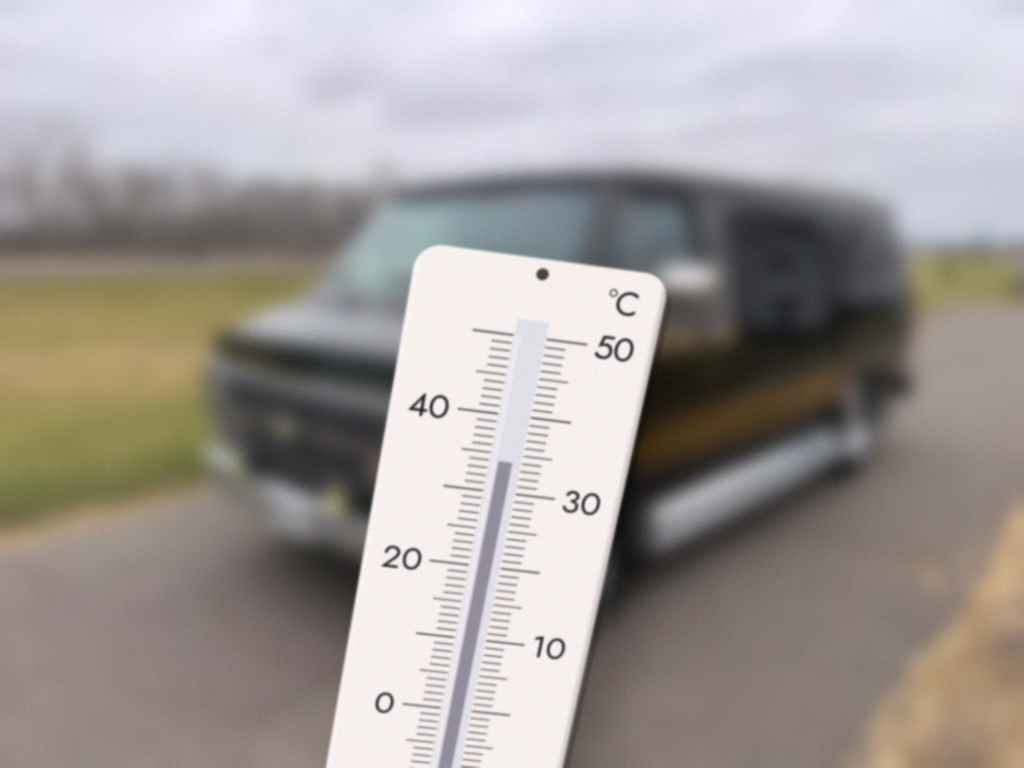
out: 34 °C
